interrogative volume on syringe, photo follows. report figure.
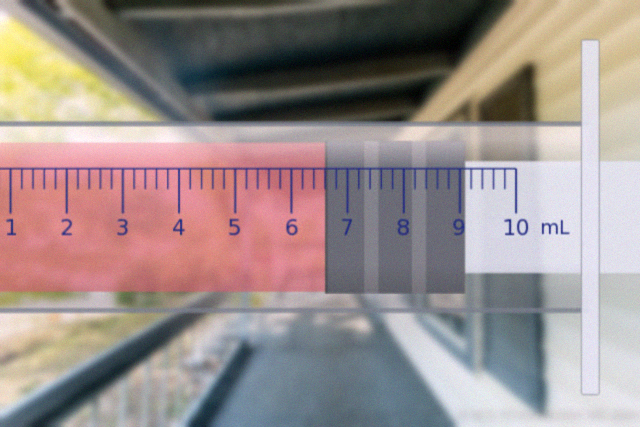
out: 6.6 mL
